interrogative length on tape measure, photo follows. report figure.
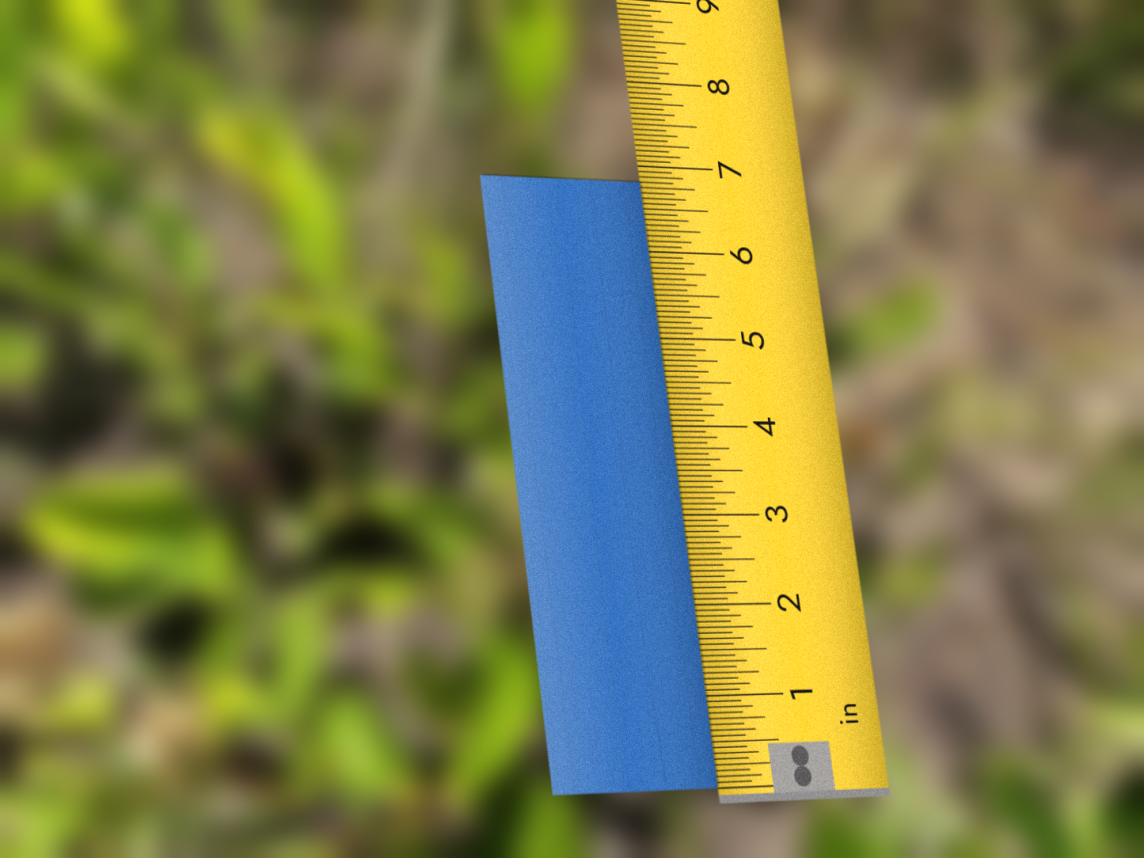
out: 6.8125 in
